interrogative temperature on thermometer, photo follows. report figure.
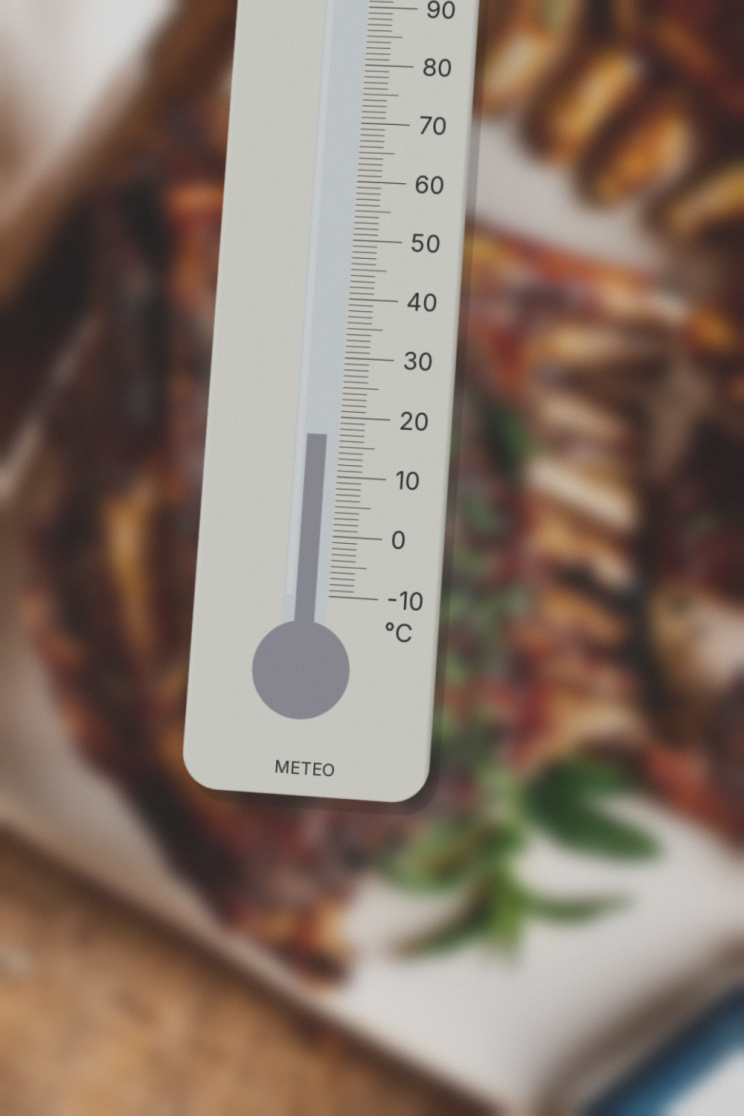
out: 17 °C
